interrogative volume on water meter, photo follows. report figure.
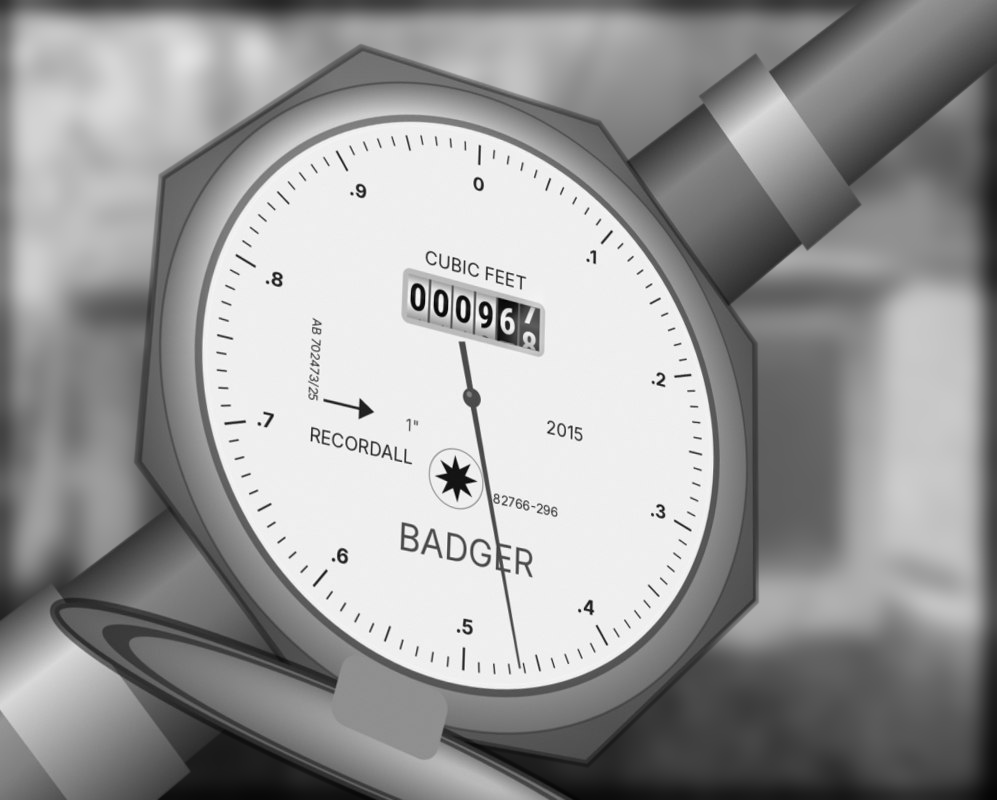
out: 967.46 ft³
